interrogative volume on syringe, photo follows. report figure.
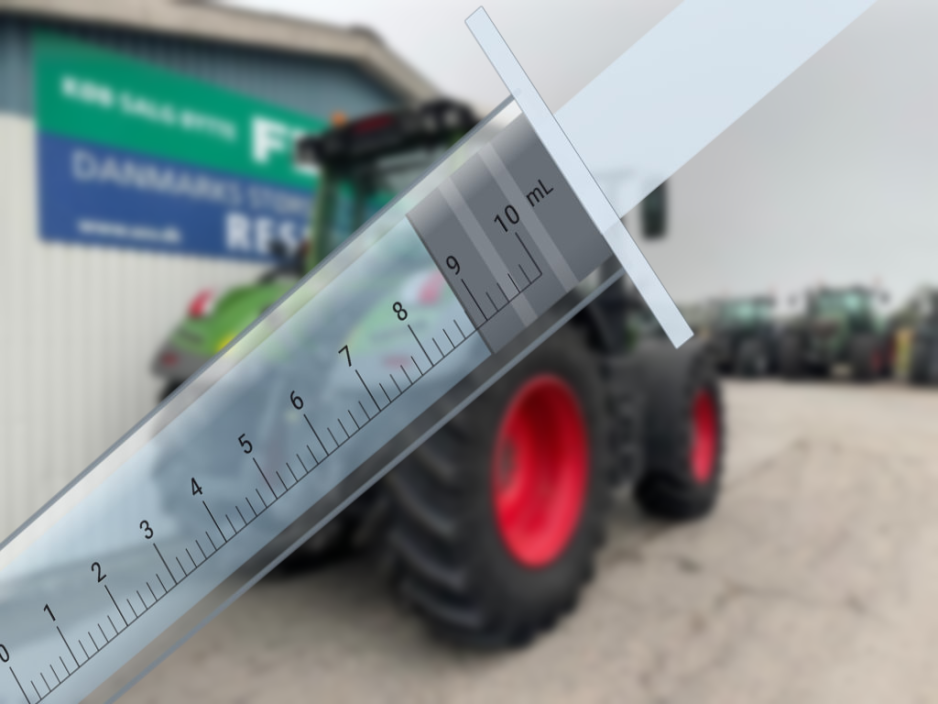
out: 8.8 mL
